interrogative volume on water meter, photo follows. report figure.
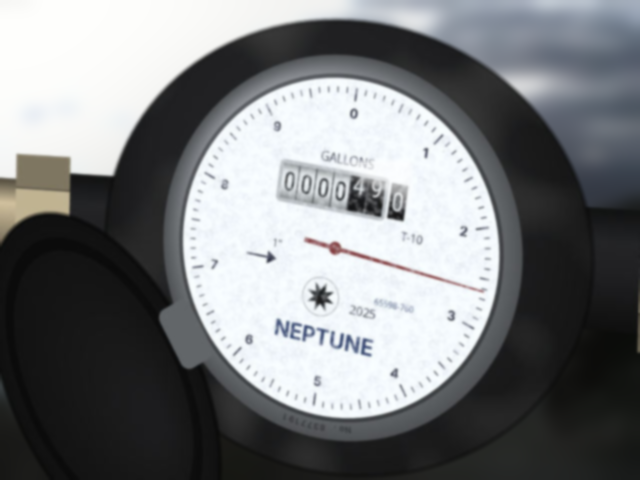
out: 492.6 gal
